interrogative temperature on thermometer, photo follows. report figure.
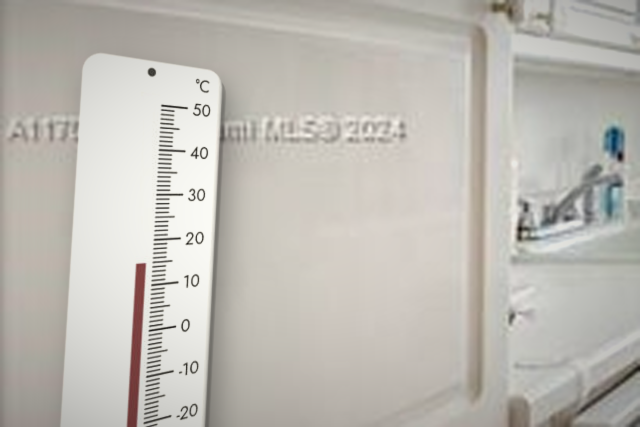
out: 15 °C
